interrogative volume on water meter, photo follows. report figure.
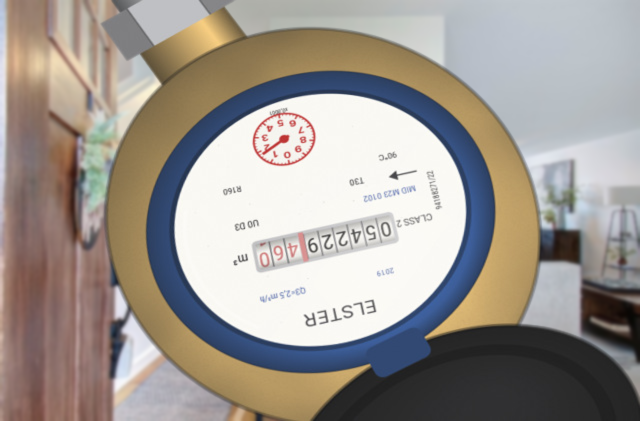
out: 54229.4601 m³
